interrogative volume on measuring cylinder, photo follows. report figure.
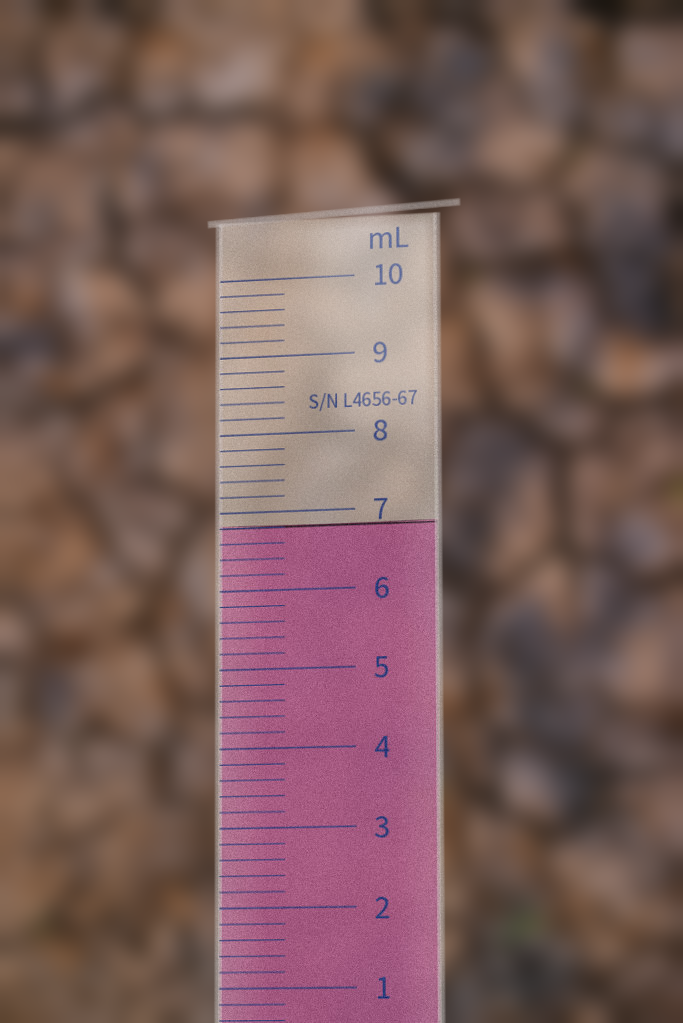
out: 6.8 mL
